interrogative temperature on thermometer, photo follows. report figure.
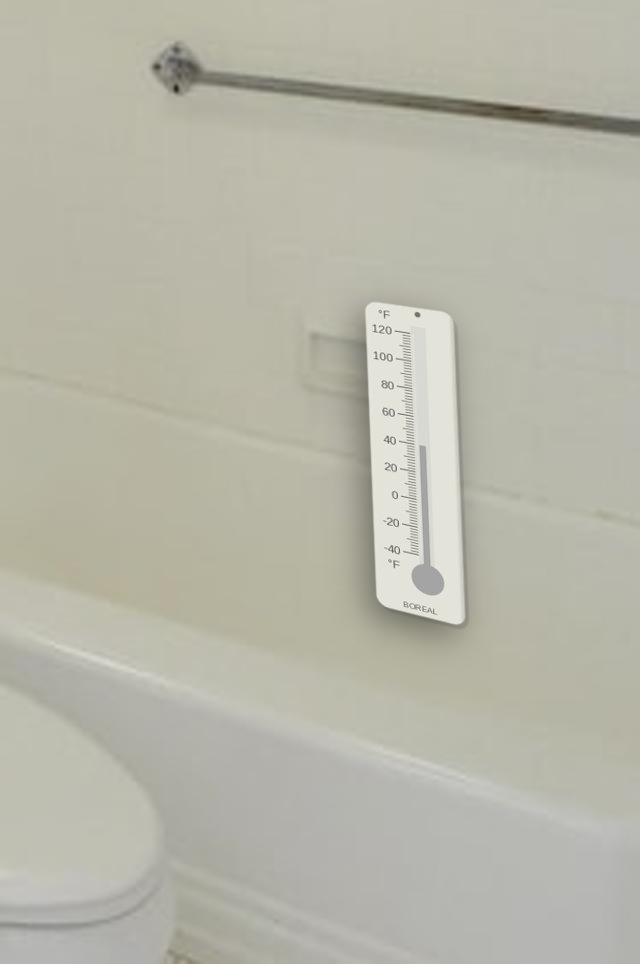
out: 40 °F
